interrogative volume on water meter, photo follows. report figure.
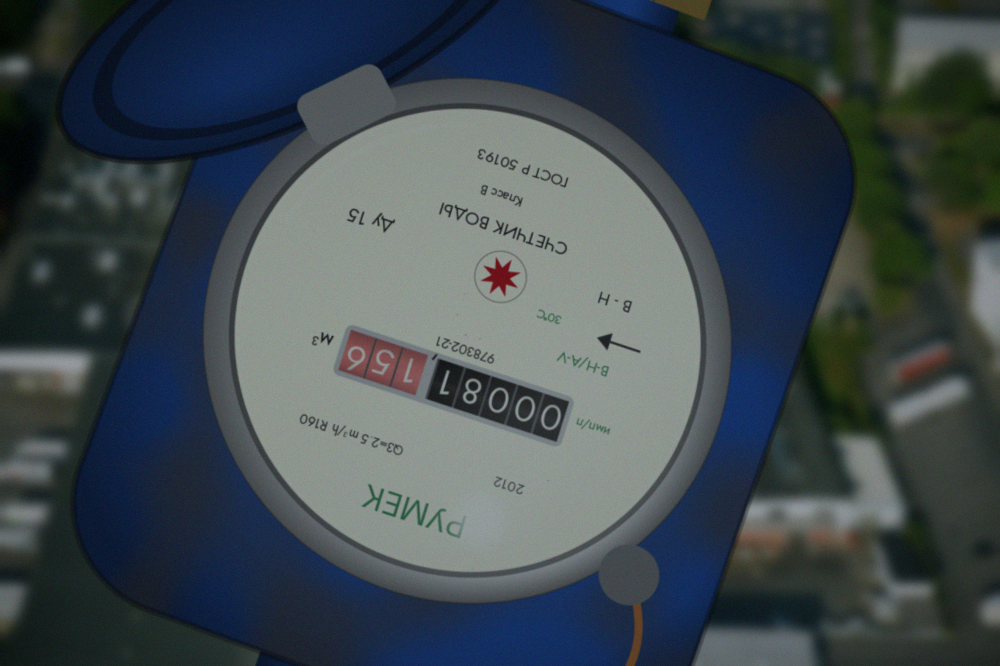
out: 81.156 m³
